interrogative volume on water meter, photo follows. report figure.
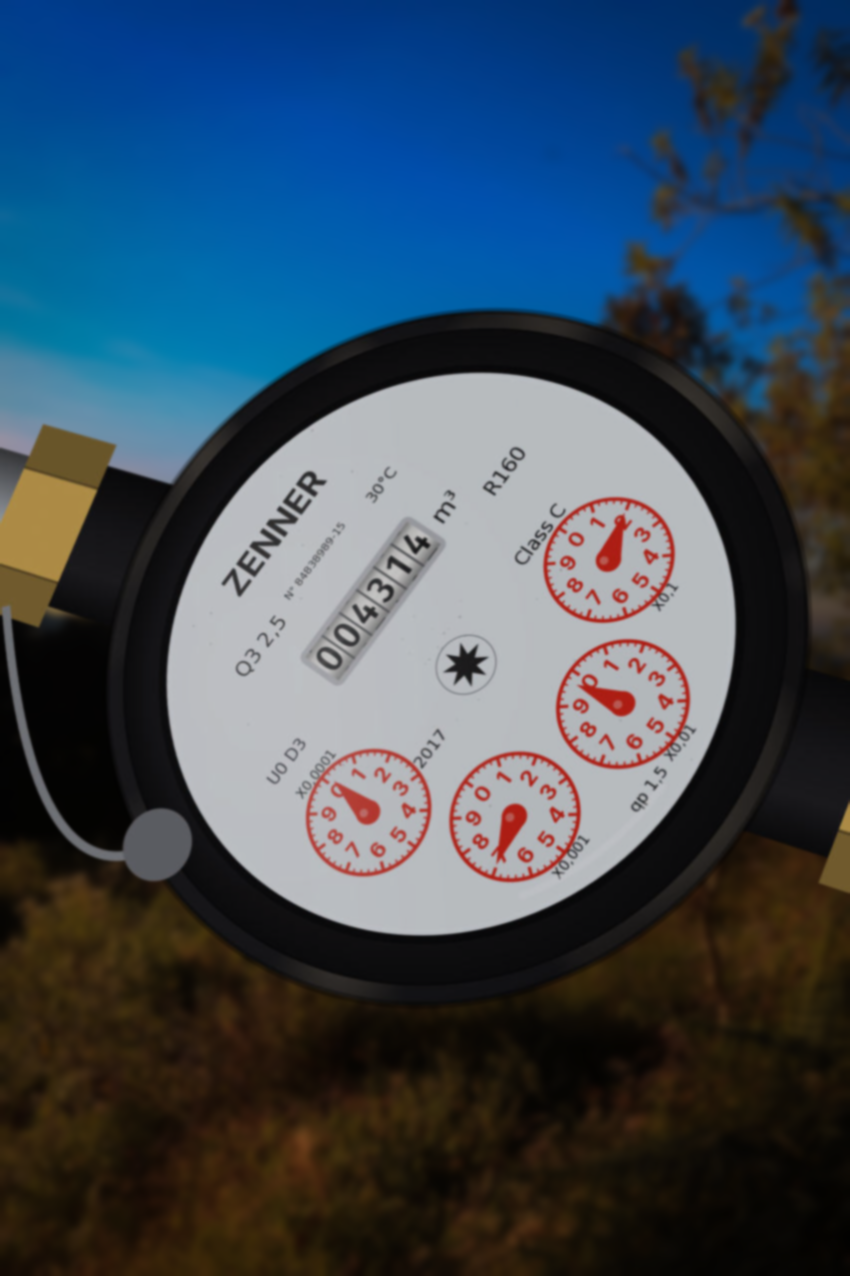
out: 4314.1970 m³
